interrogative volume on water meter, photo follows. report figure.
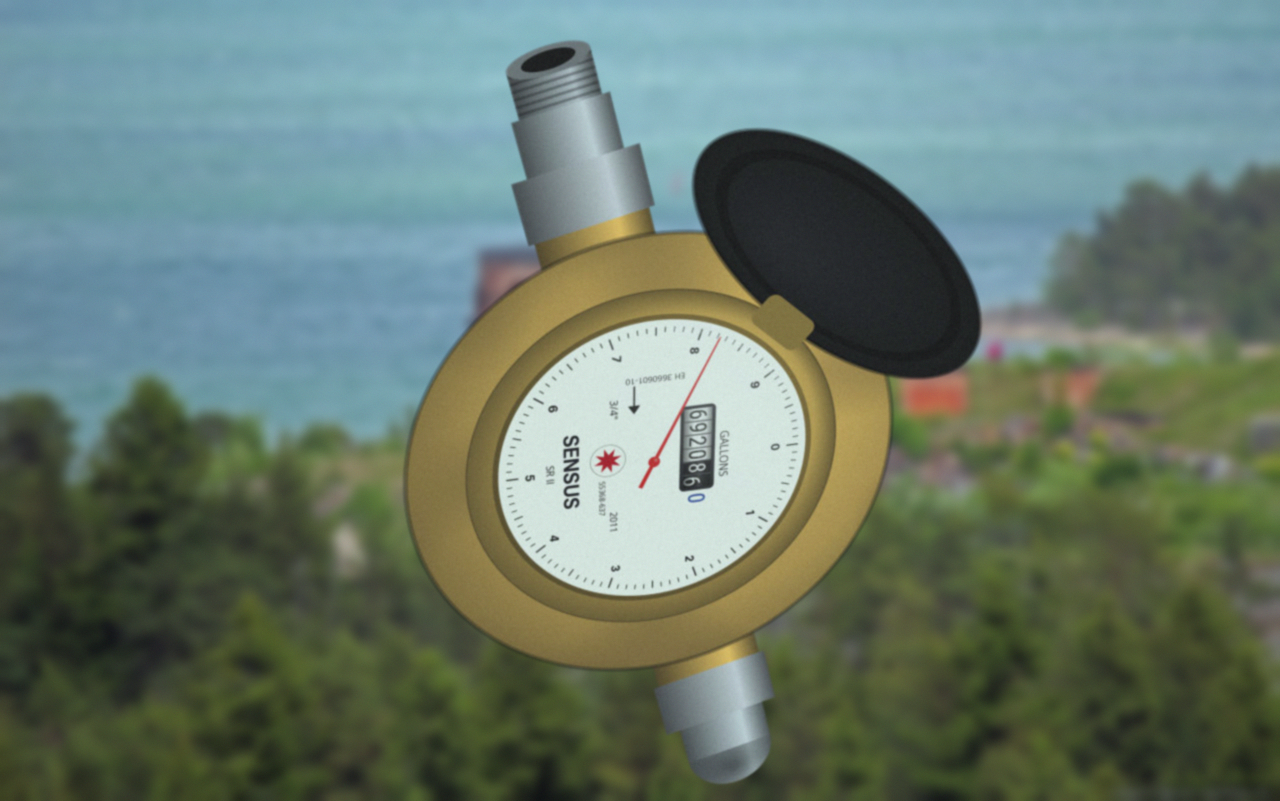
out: 6920858.2 gal
